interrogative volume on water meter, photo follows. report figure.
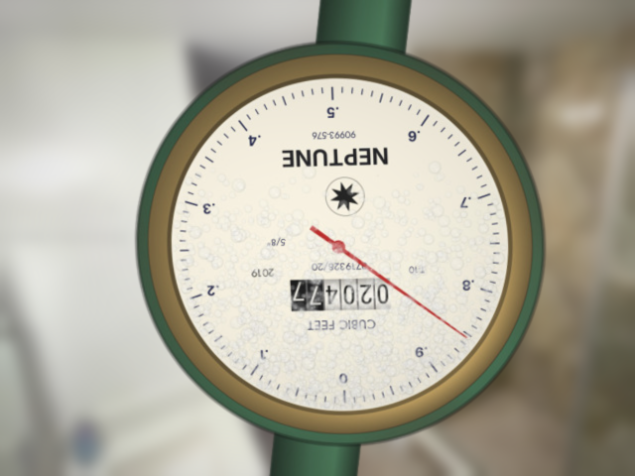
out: 20476.85 ft³
